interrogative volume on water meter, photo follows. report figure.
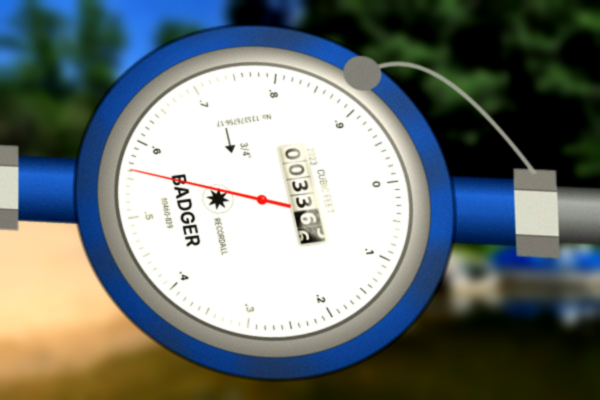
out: 3365.56 ft³
